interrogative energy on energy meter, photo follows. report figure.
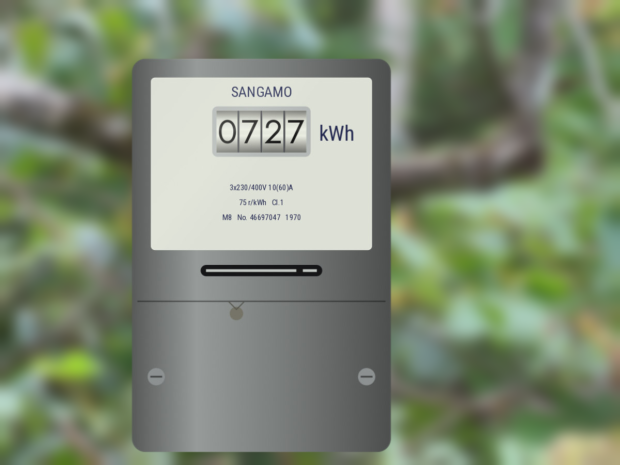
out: 727 kWh
